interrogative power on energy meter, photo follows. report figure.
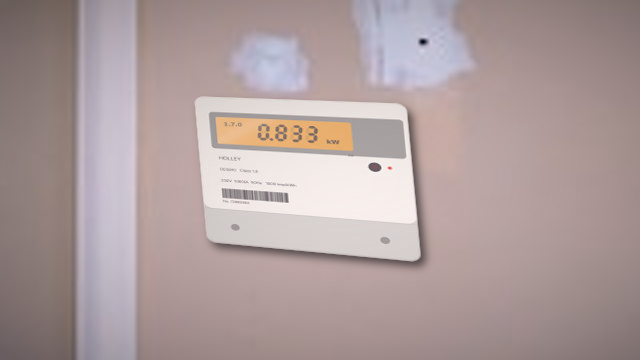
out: 0.833 kW
